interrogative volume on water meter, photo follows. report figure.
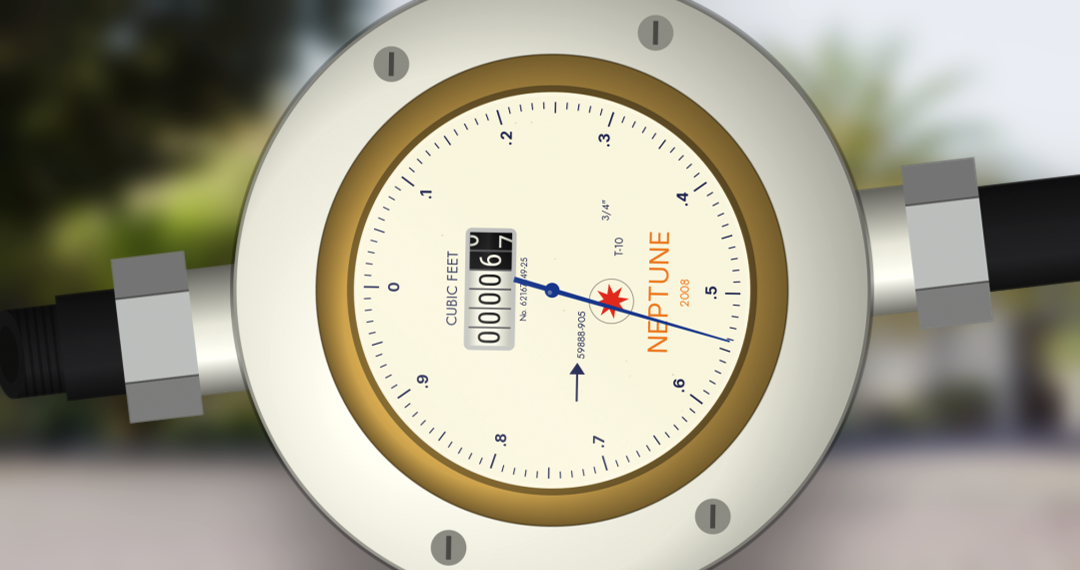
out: 66.54 ft³
